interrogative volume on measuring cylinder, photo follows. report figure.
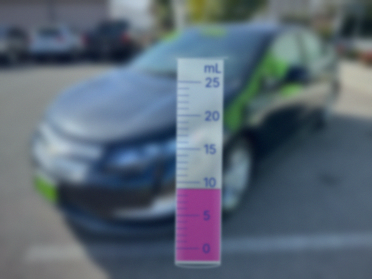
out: 9 mL
